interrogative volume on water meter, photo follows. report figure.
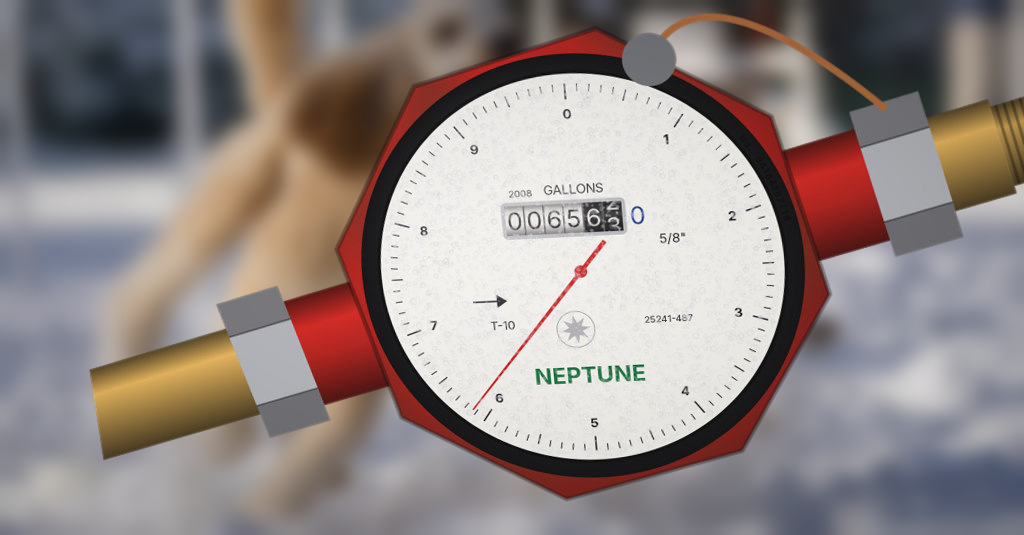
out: 65626.1 gal
